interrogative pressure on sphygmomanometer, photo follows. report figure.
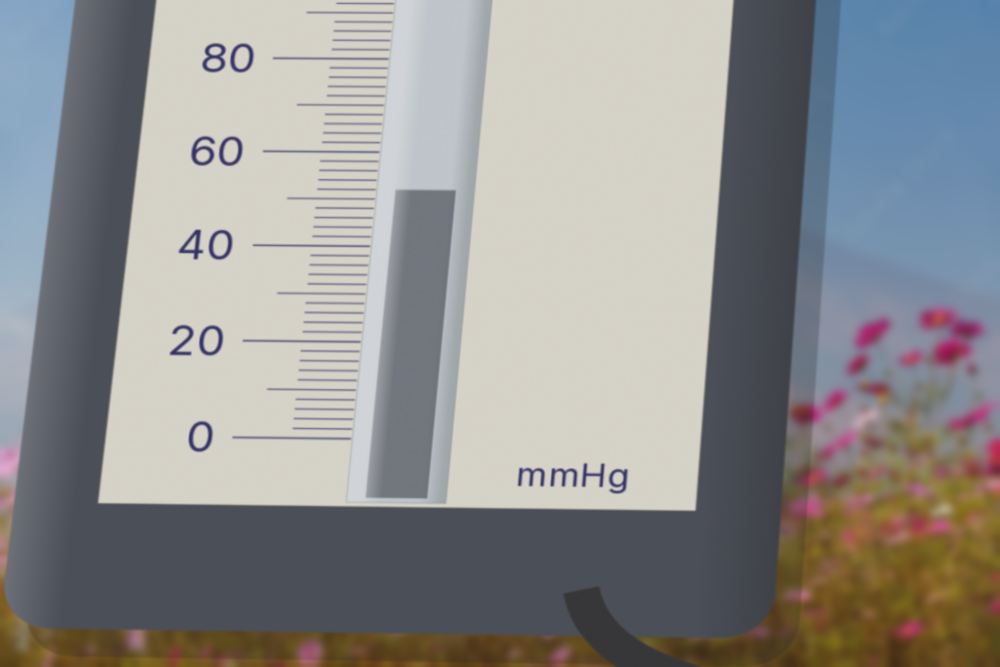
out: 52 mmHg
